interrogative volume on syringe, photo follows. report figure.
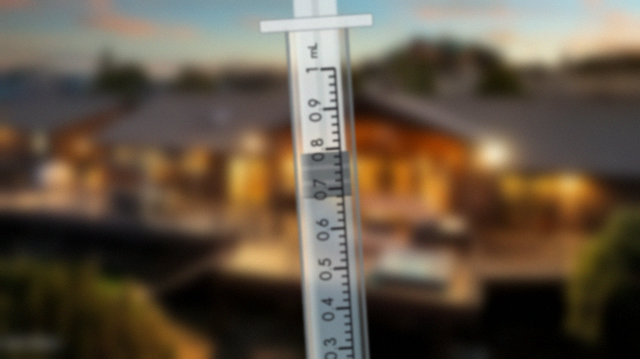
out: 0.68 mL
